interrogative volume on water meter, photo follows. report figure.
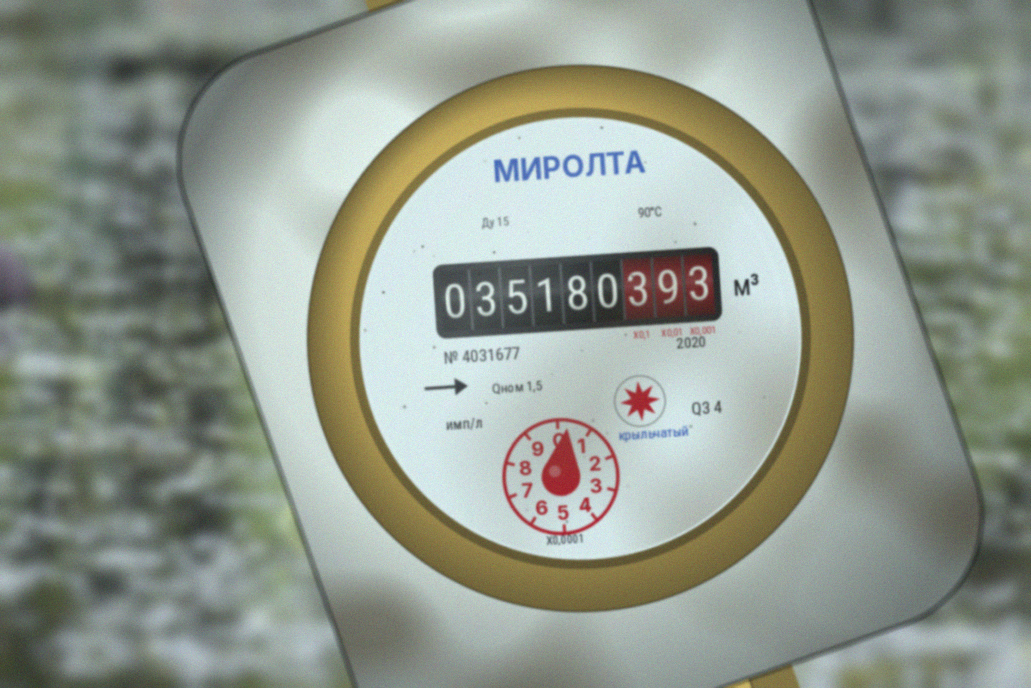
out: 35180.3930 m³
